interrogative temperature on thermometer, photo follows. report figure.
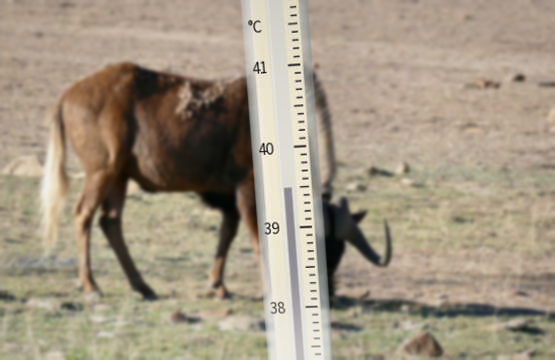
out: 39.5 °C
